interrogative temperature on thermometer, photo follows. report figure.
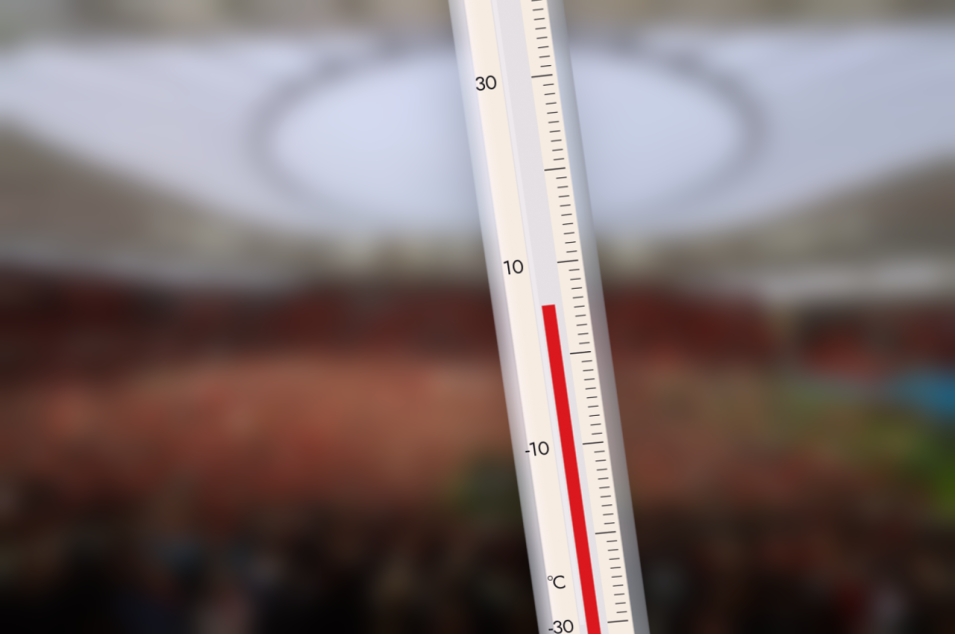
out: 5.5 °C
